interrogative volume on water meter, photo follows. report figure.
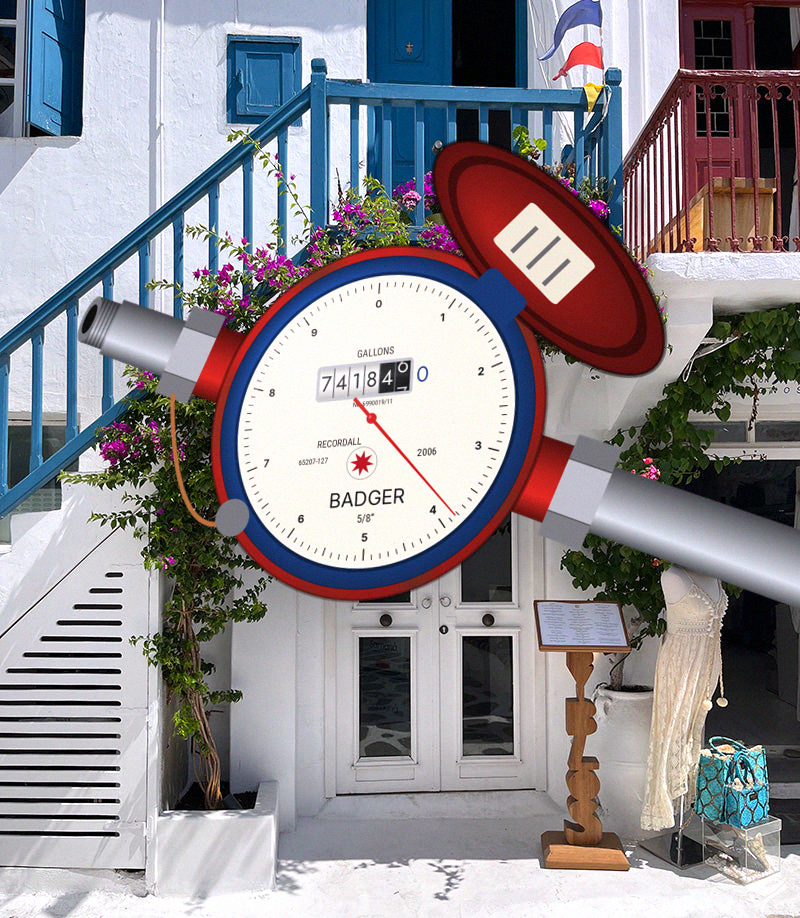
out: 7418463.8 gal
